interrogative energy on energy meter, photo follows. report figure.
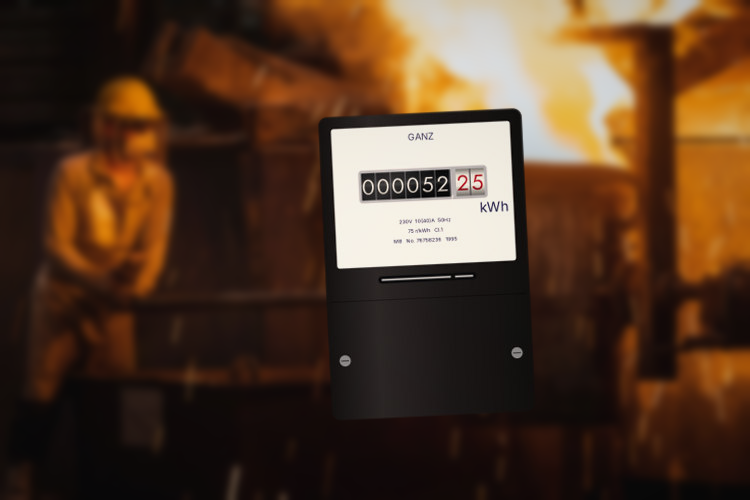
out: 52.25 kWh
